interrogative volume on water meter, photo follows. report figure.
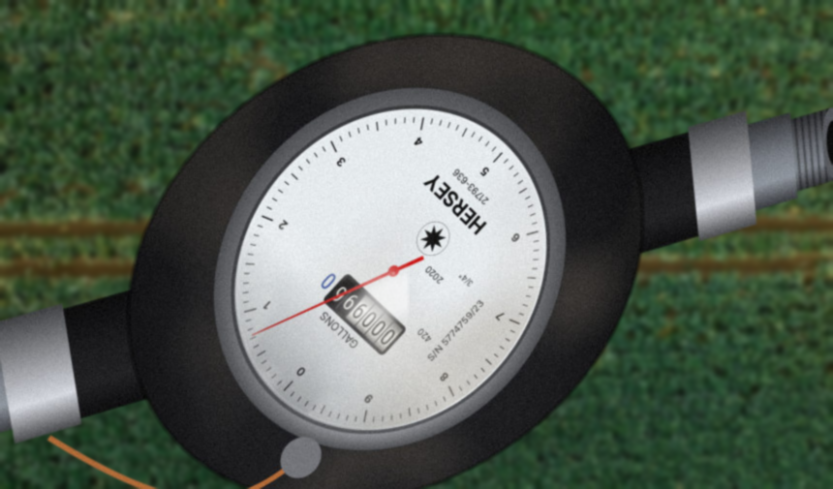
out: 9960.7 gal
